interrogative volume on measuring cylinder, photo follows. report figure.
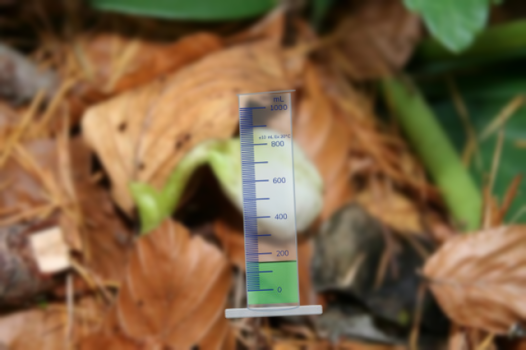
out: 150 mL
